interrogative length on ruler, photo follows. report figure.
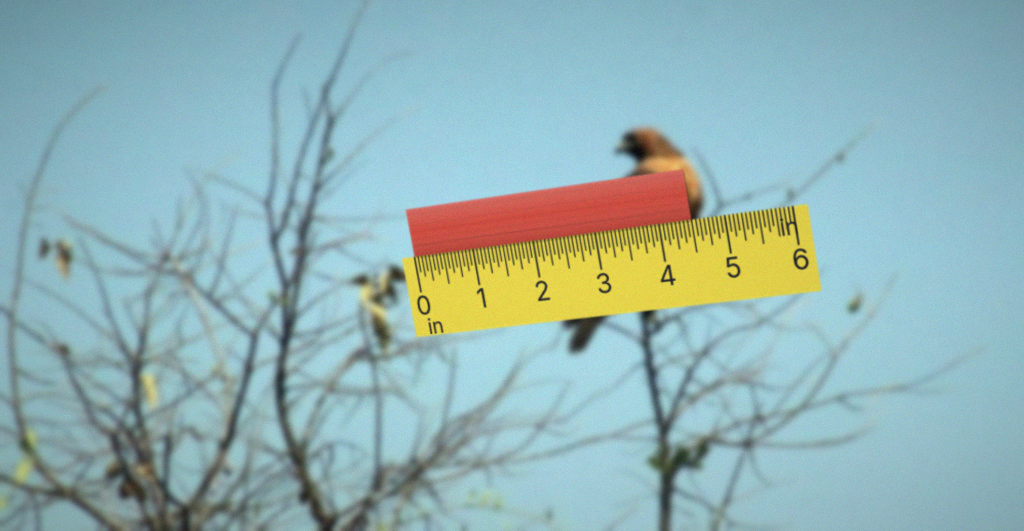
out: 4.5 in
